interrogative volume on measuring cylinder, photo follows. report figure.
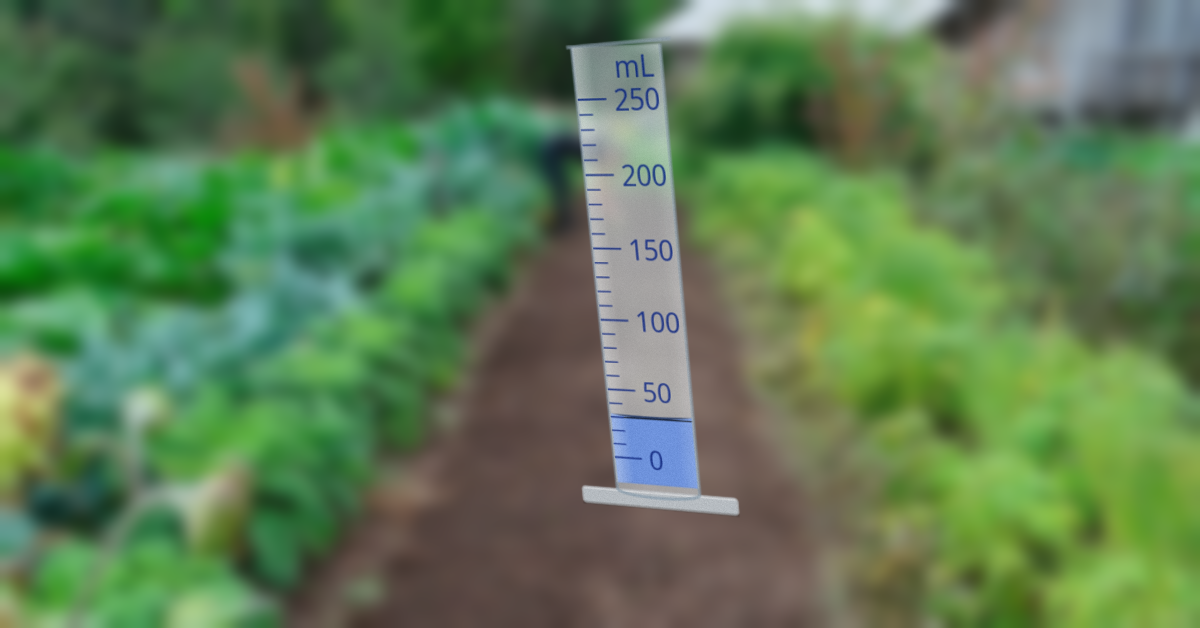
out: 30 mL
